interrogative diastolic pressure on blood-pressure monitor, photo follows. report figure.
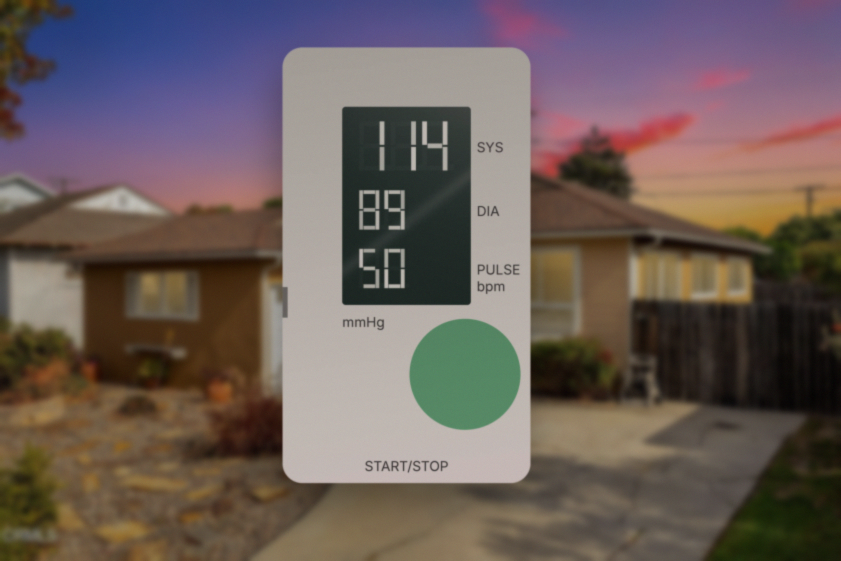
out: 89 mmHg
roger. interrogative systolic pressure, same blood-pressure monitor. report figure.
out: 114 mmHg
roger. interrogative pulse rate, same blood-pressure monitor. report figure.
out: 50 bpm
